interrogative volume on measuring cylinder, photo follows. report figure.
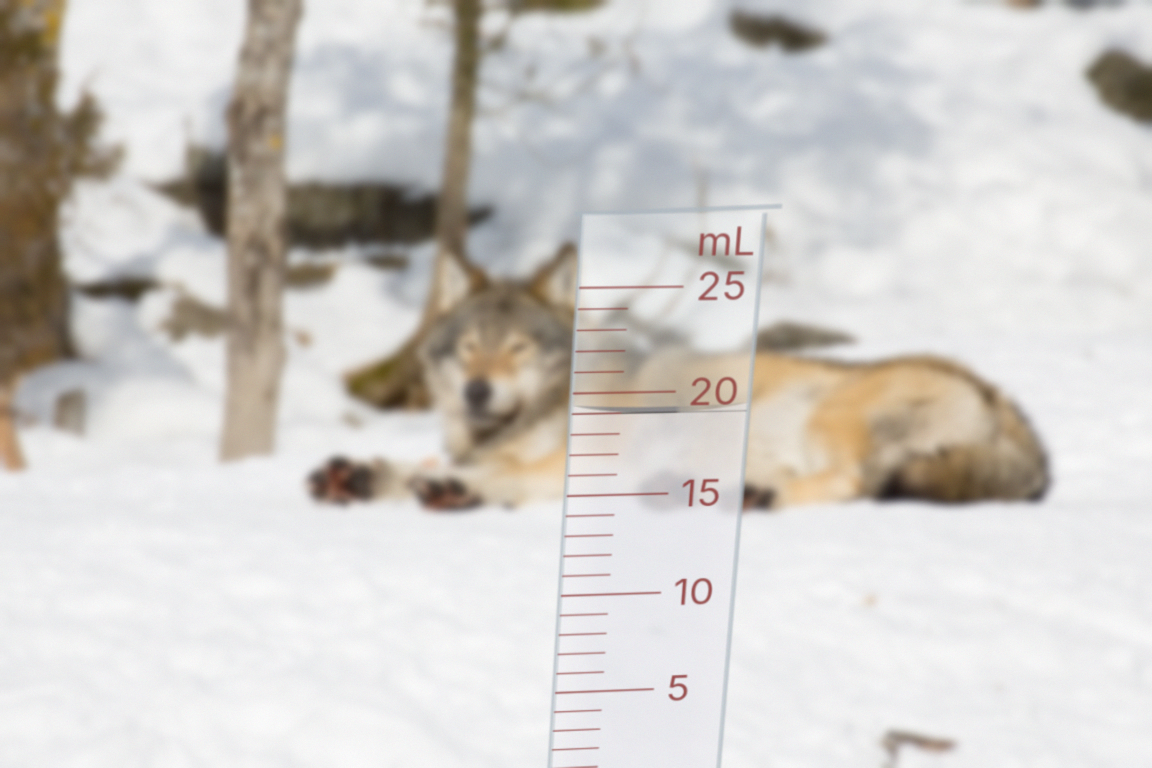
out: 19 mL
